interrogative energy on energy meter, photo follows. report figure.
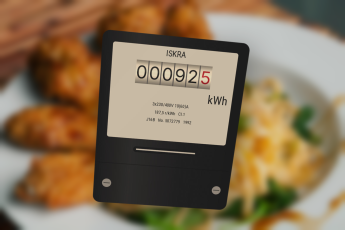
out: 92.5 kWh
